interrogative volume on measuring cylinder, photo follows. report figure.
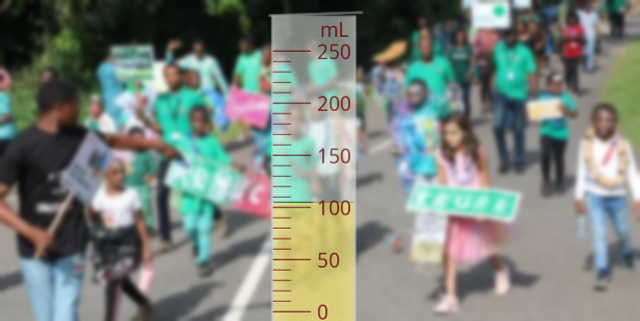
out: 105 mL
